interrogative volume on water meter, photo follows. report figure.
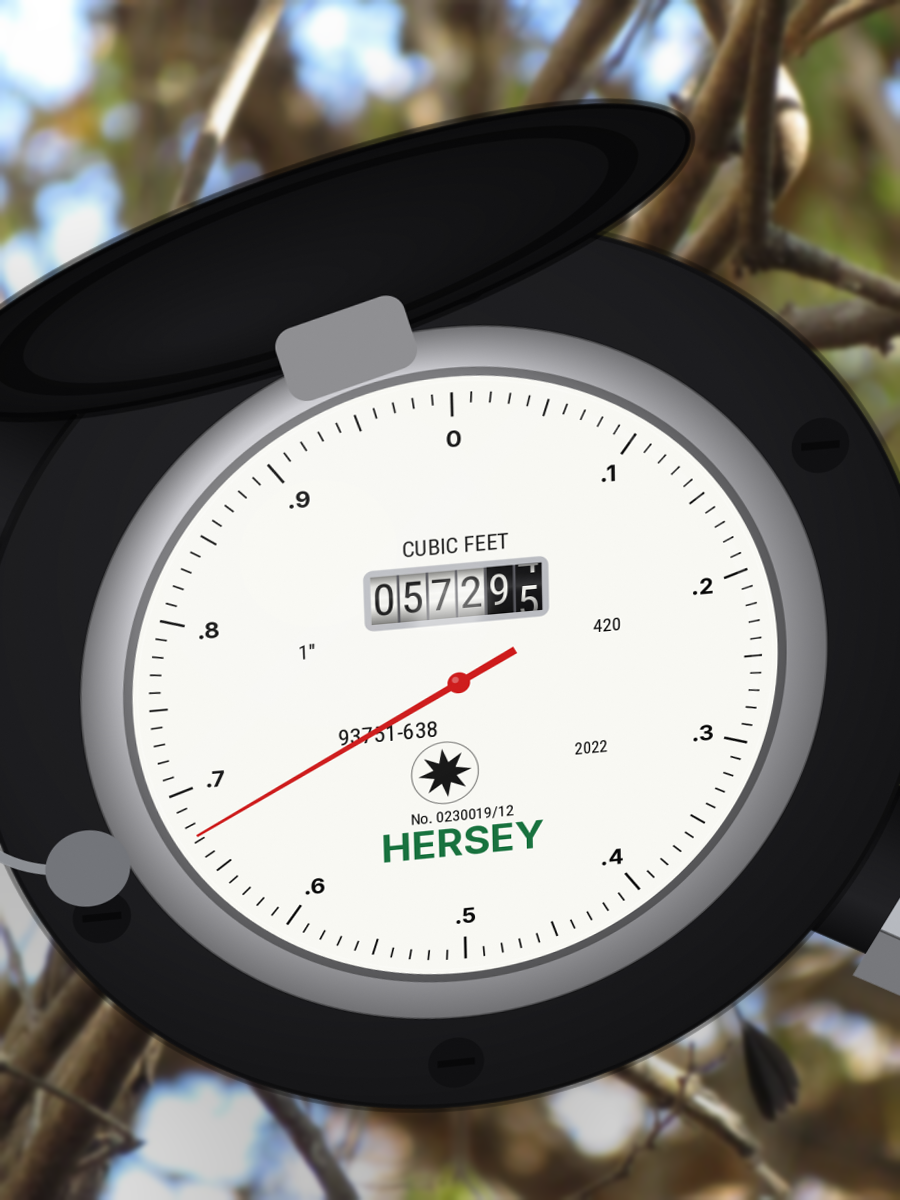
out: 57294.67 ft³
